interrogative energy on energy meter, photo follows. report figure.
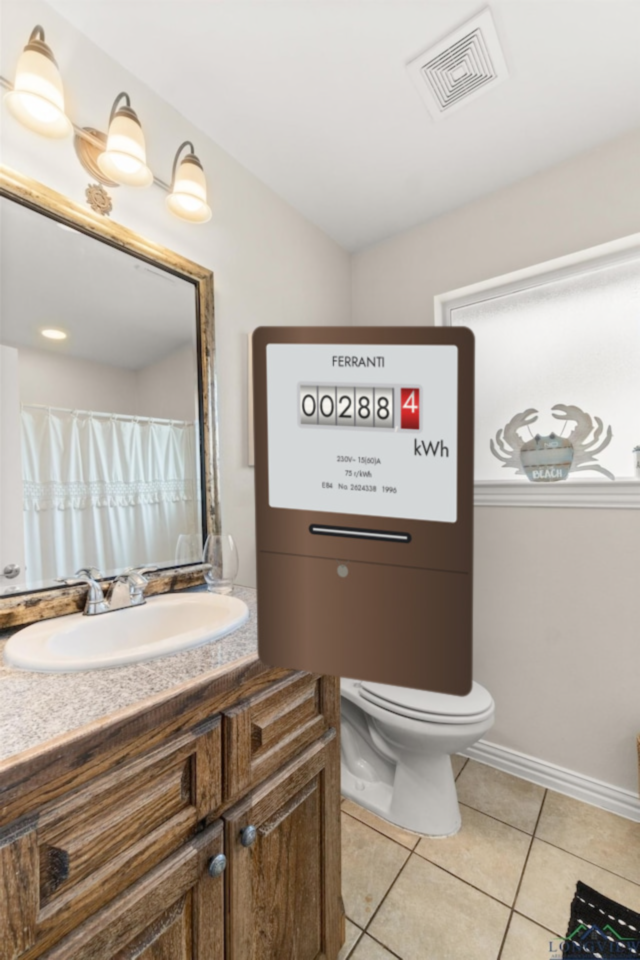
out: 288.4 kWh
